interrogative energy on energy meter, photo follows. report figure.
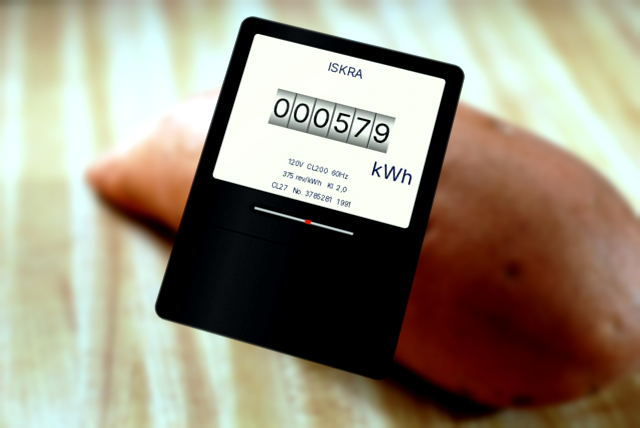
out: 579 kWh
